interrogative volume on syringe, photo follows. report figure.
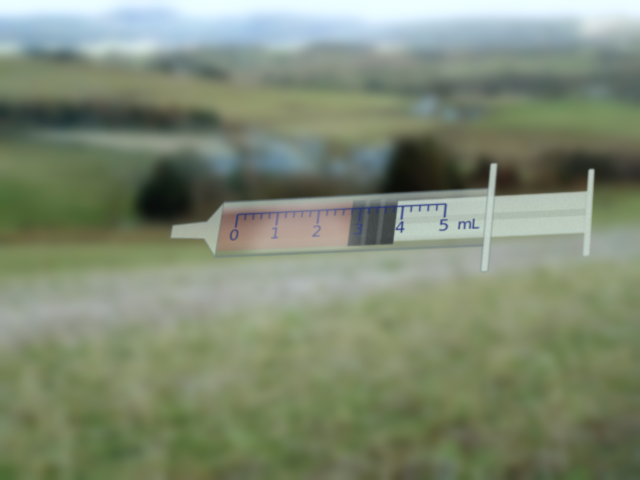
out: 2.8 mL
